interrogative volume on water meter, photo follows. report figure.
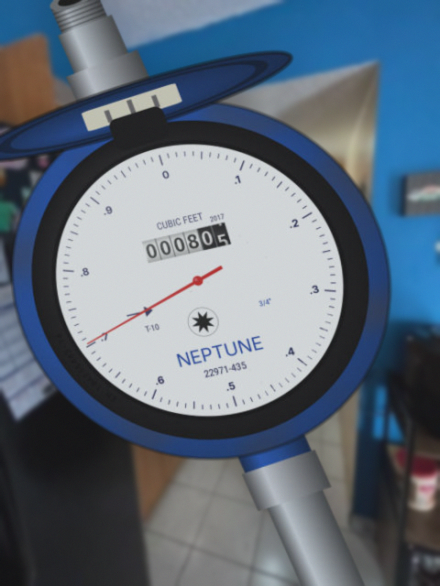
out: 804.70 ft³
